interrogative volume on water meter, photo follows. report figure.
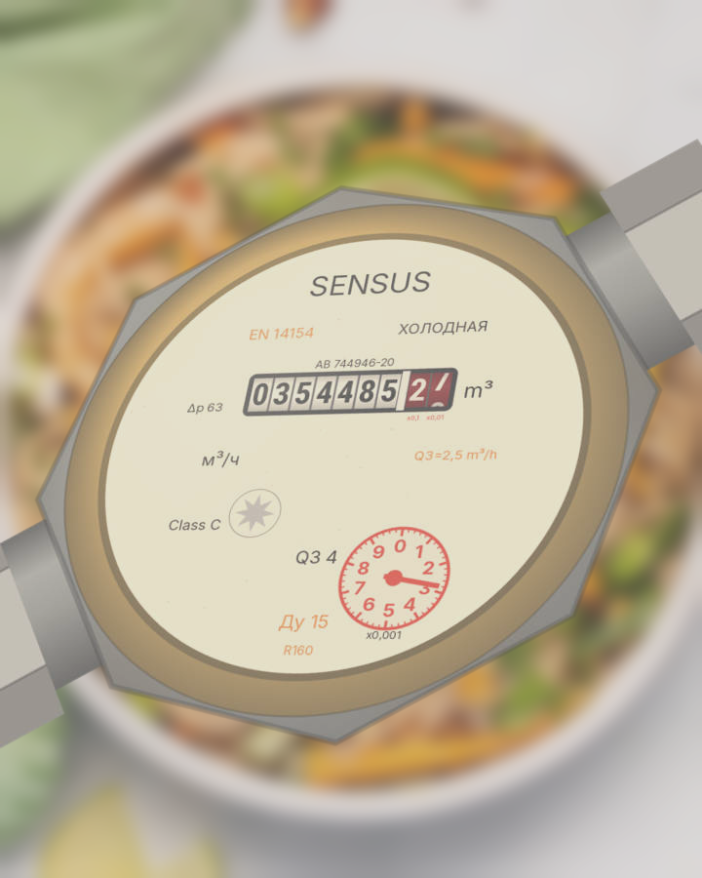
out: 354485.272 m³
